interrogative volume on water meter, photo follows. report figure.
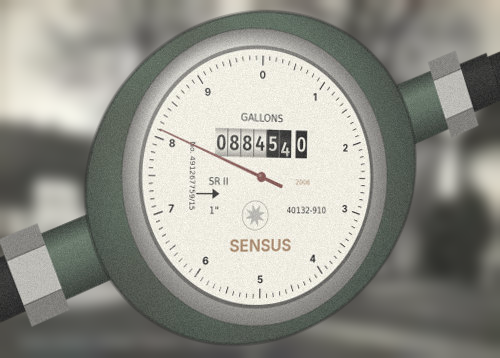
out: 884538.1 gal
